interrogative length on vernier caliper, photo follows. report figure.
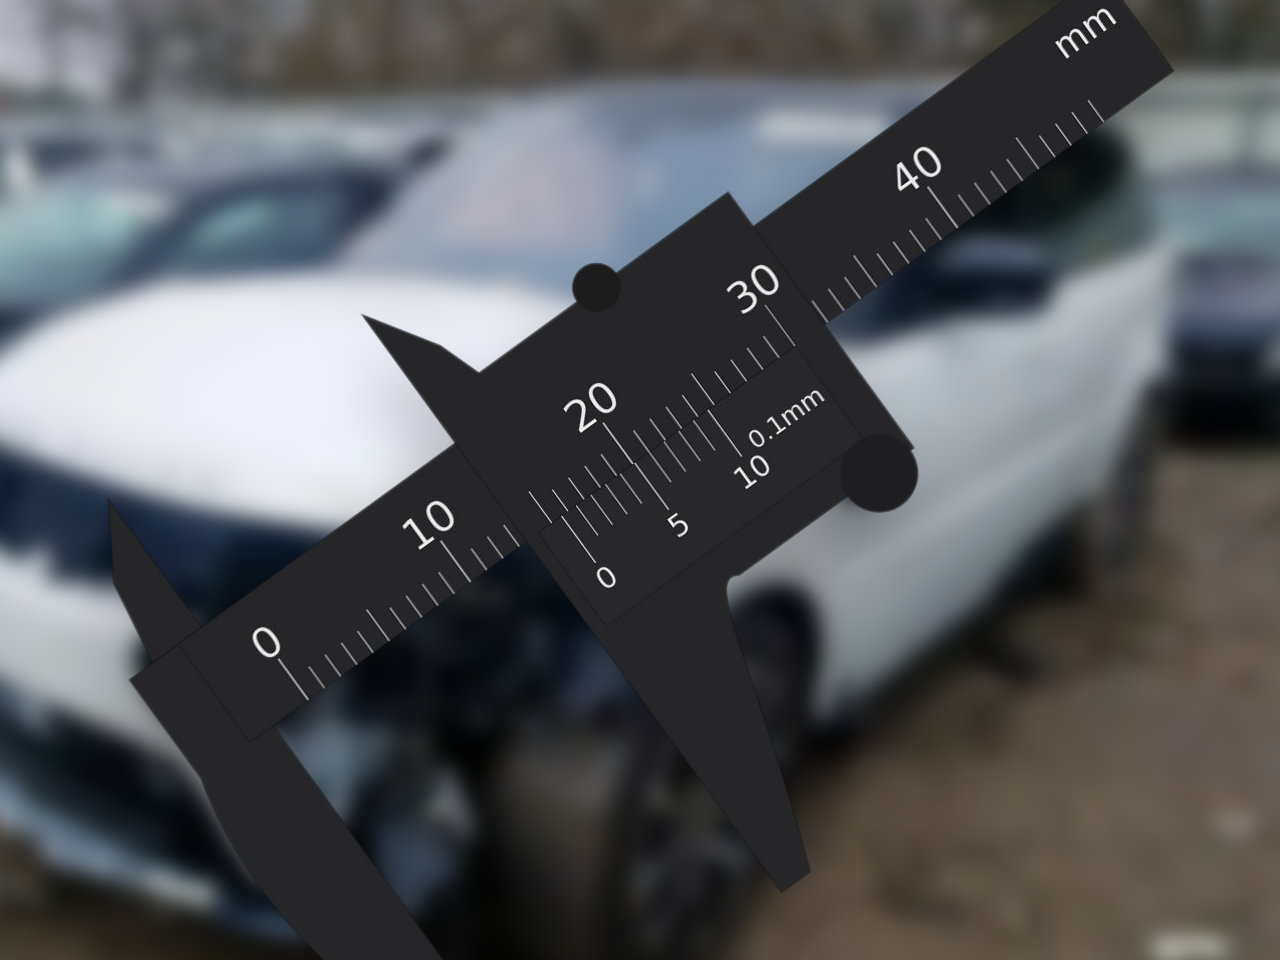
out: 15.6 mm
